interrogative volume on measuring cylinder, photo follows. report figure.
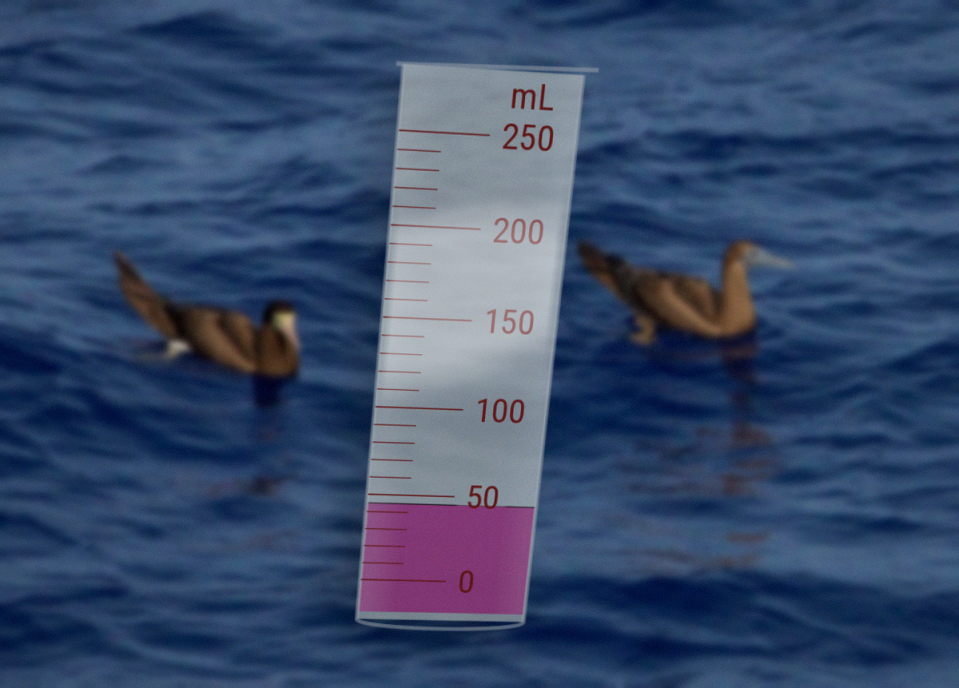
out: 45 mL
